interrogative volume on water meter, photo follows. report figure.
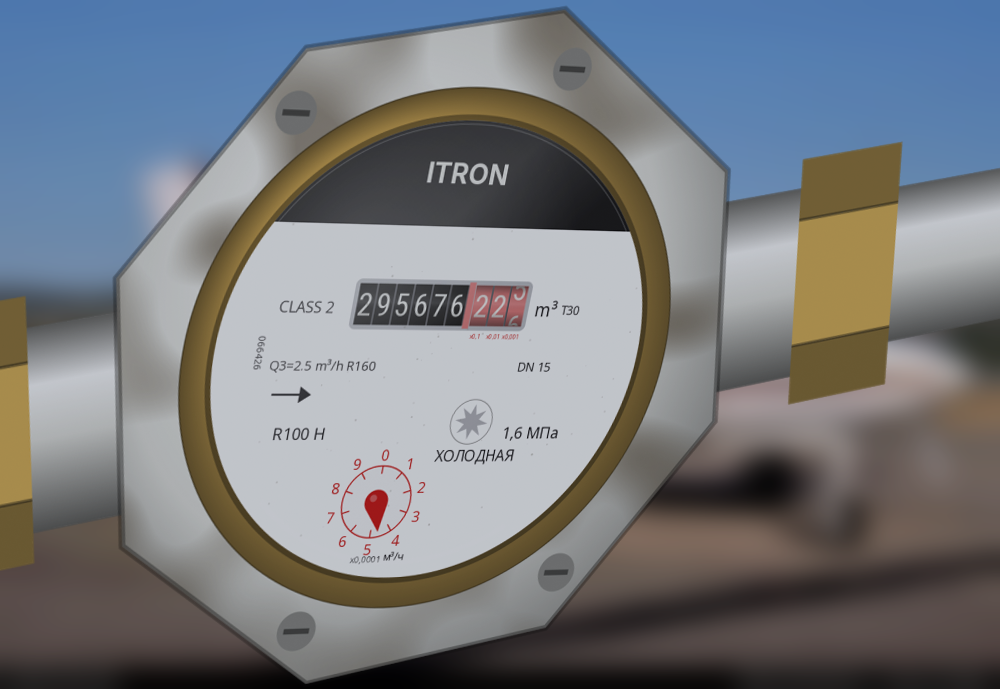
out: 295676.2254 m³
